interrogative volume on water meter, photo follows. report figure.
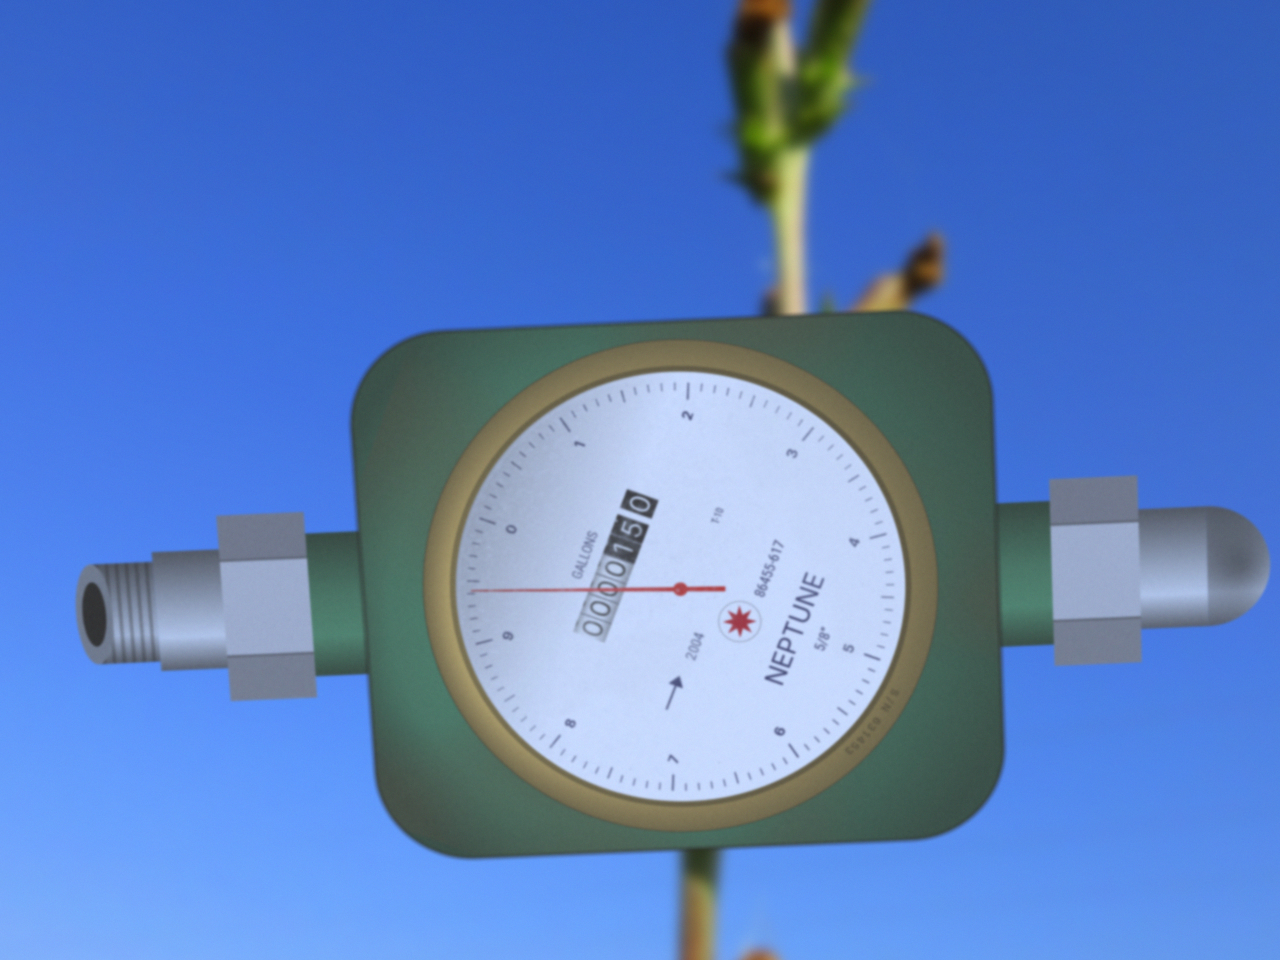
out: 149.4 gal
